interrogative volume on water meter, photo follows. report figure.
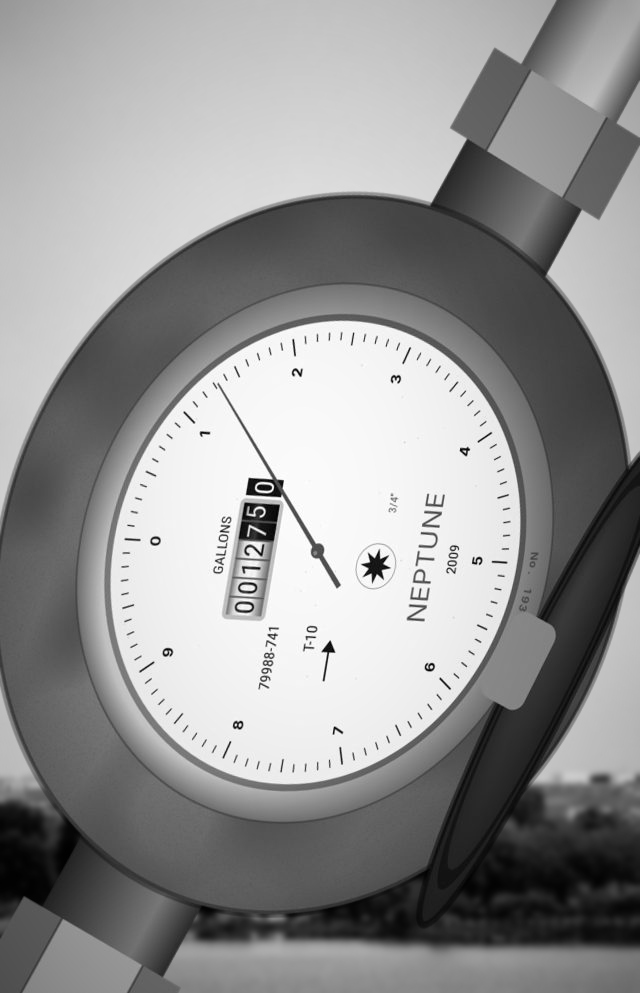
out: 12751.3 gal
